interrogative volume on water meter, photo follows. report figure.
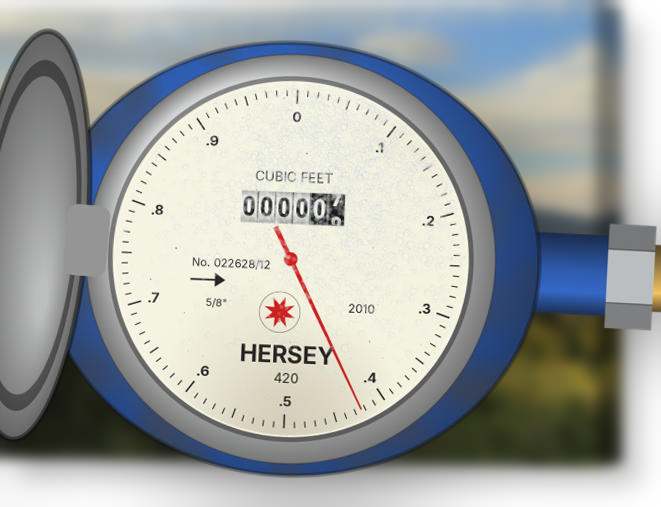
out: 7.42 ft³
